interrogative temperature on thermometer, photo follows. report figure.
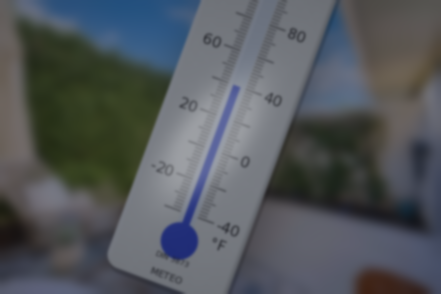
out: 40 °F
